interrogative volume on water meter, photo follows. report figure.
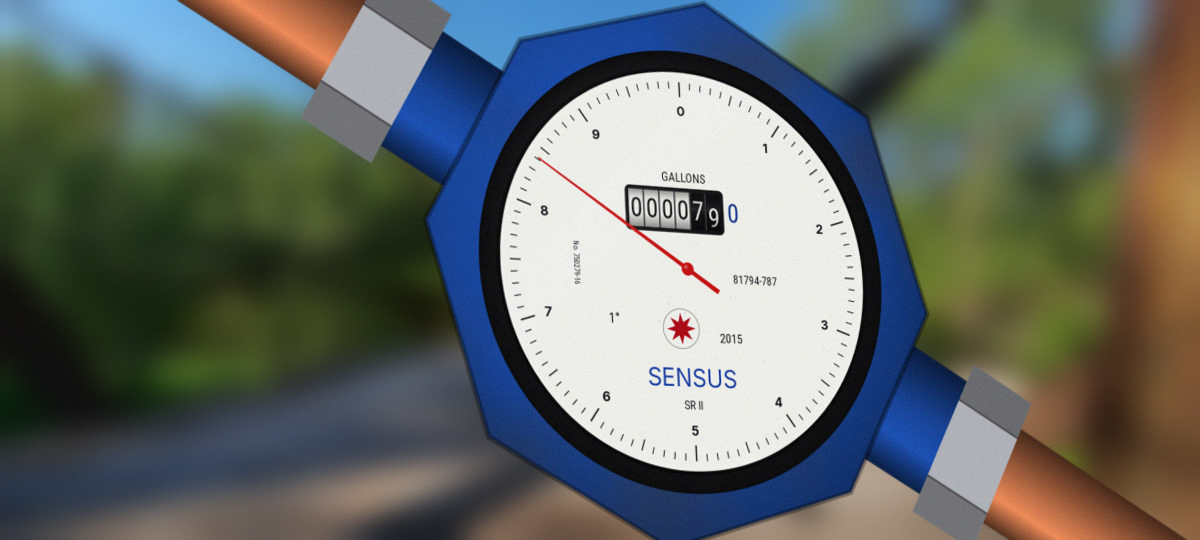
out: 788.4 gal
